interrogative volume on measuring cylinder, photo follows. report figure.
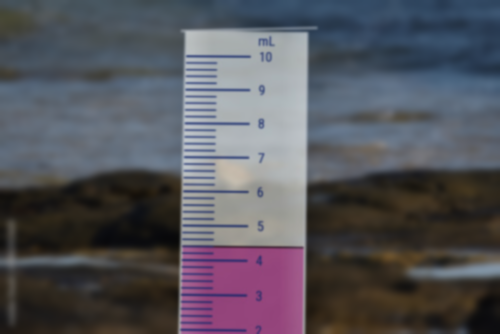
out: 4.4 mL
